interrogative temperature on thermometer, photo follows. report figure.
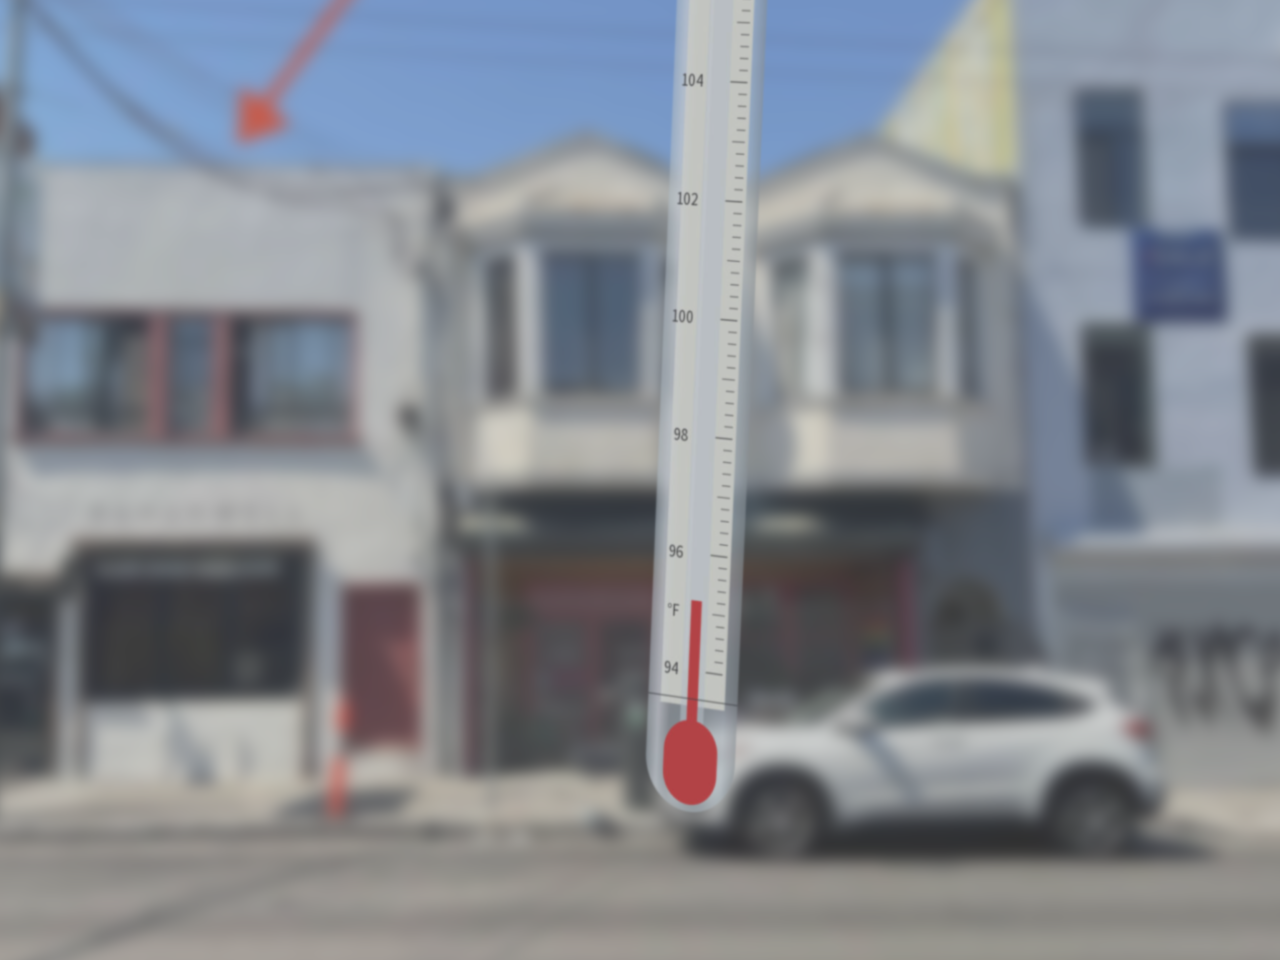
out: 95.2 °F
